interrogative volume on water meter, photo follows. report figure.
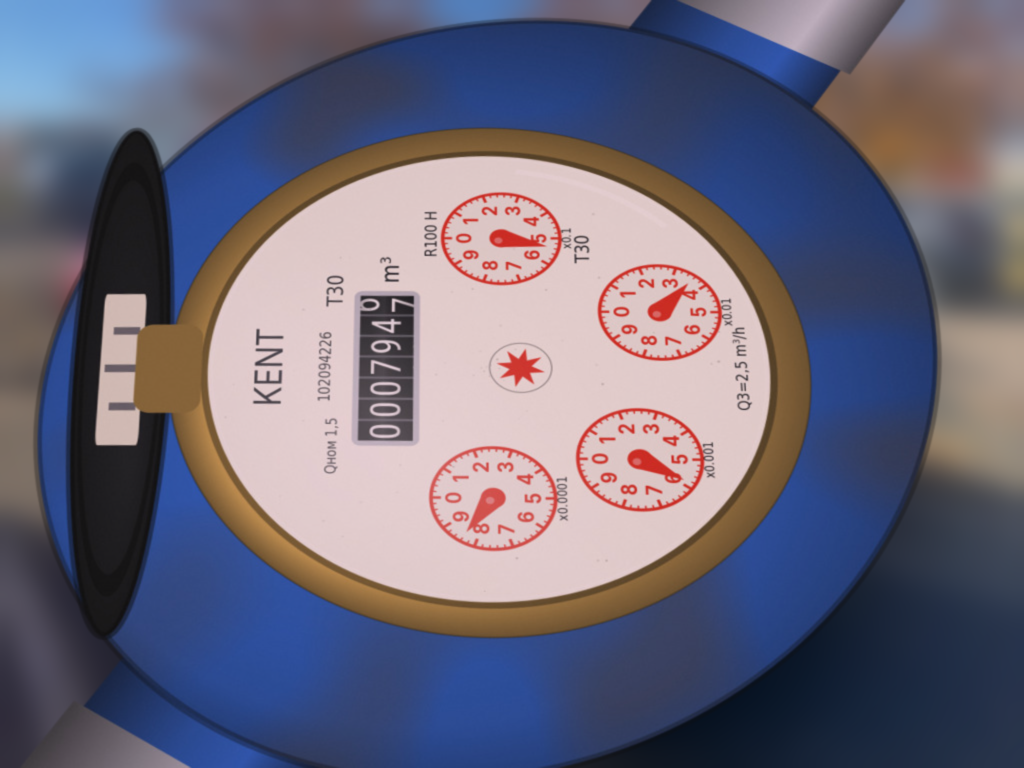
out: 7946.5358 m³
